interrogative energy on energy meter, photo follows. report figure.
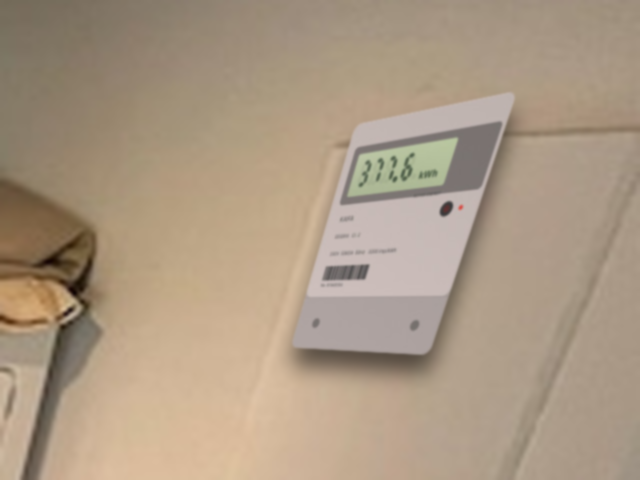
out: 377.6 kWh
